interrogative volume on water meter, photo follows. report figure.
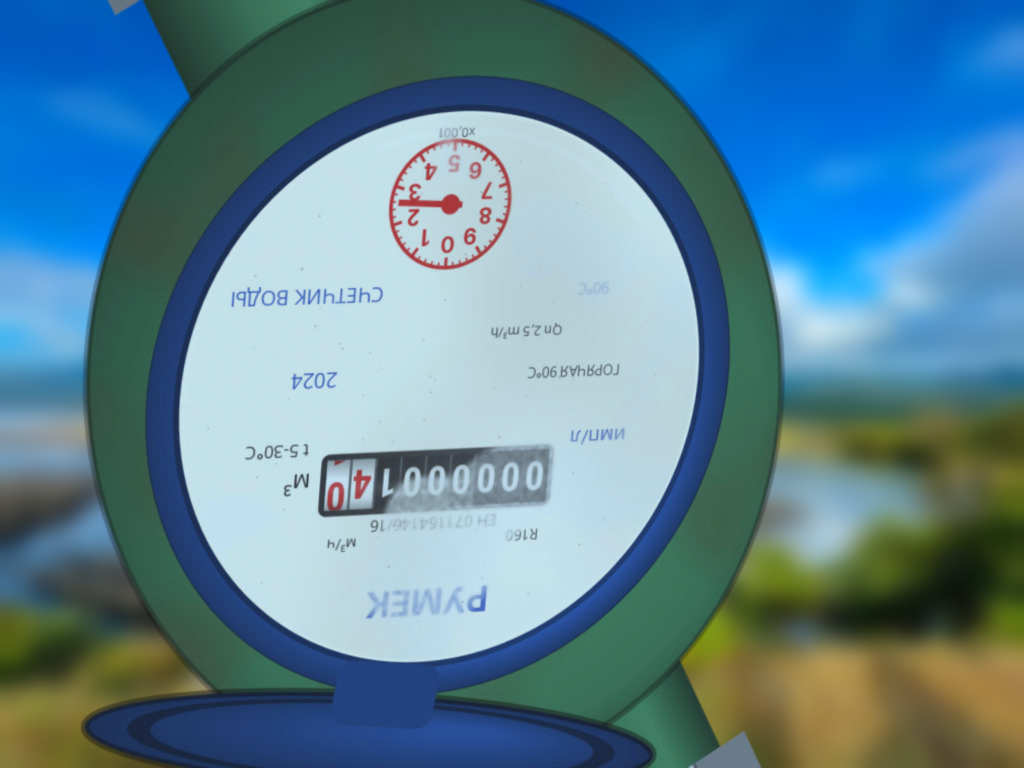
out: 1.402 m³
